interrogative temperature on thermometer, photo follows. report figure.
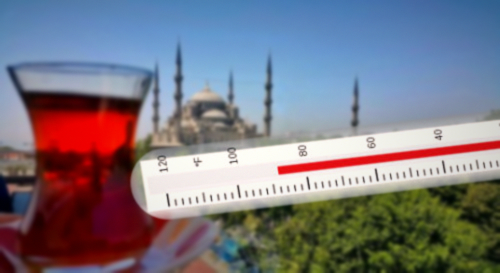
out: 88 °F
